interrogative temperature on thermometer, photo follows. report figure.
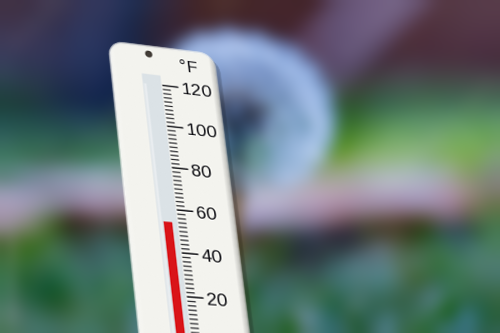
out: 54 °F
